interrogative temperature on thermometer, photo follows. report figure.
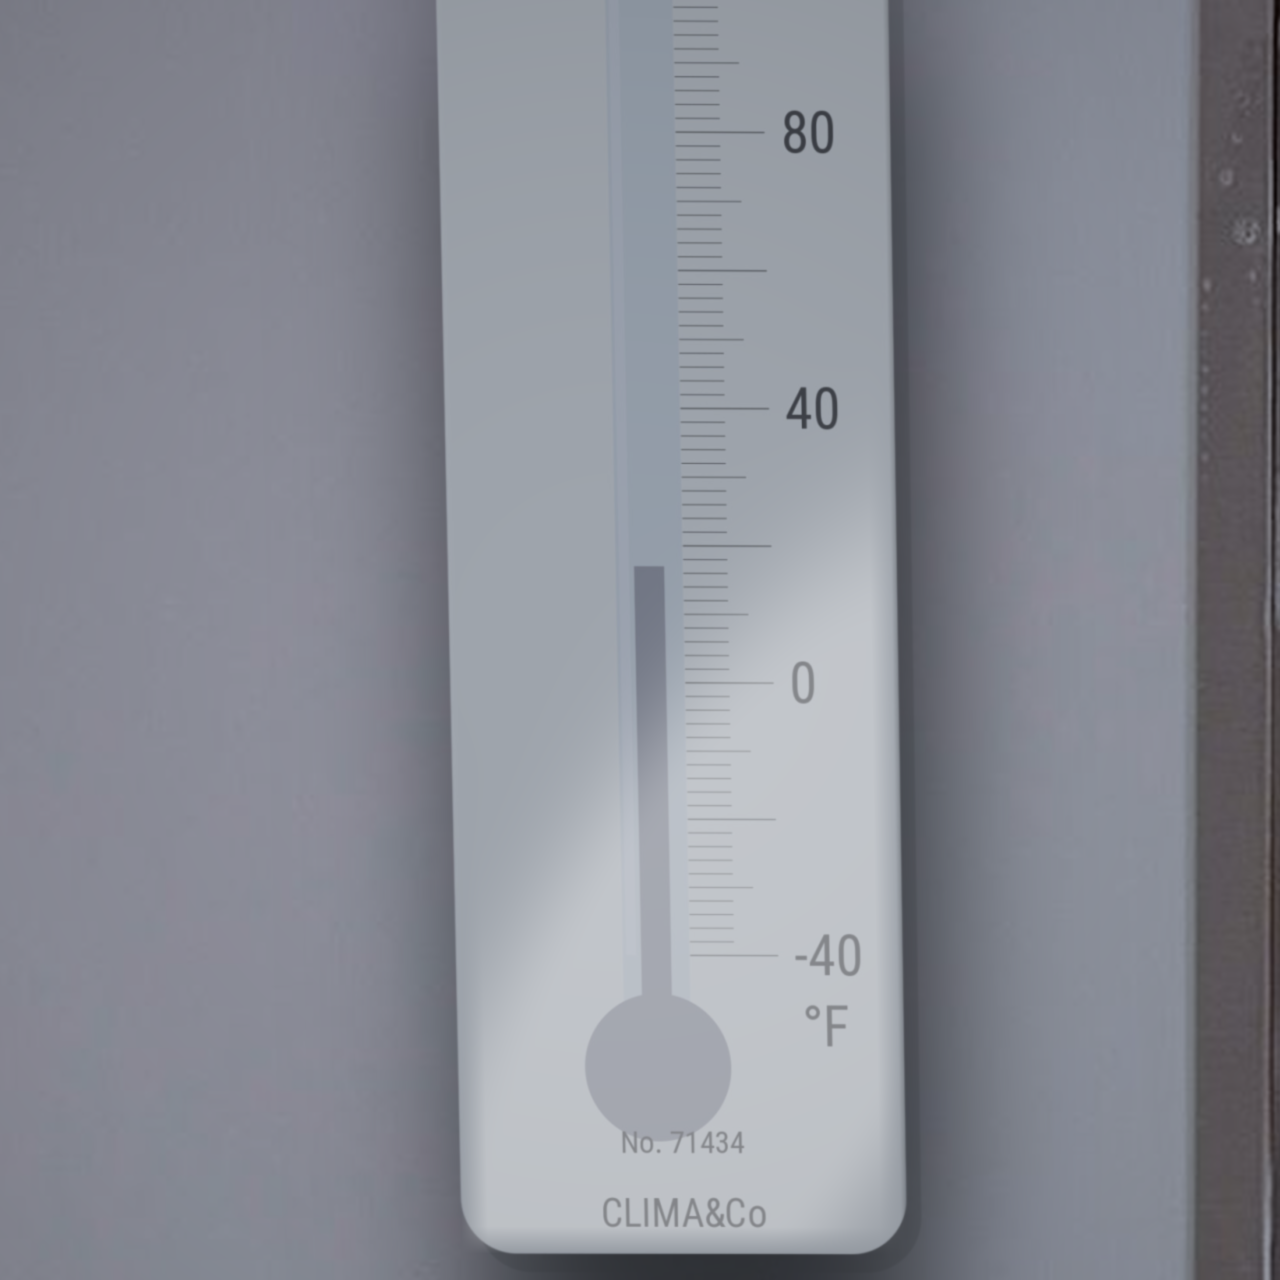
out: 17 °F
